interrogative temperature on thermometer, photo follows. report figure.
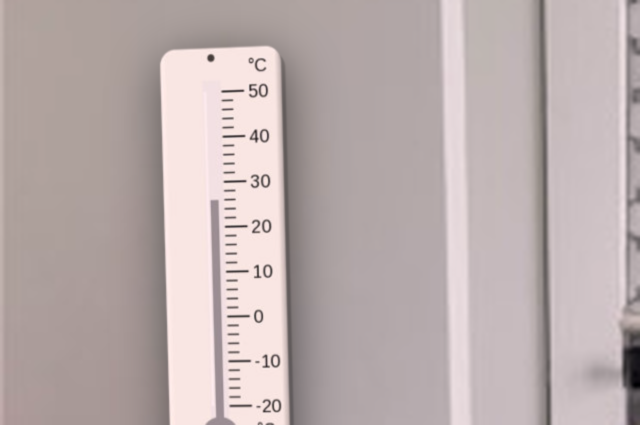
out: 26 °C
